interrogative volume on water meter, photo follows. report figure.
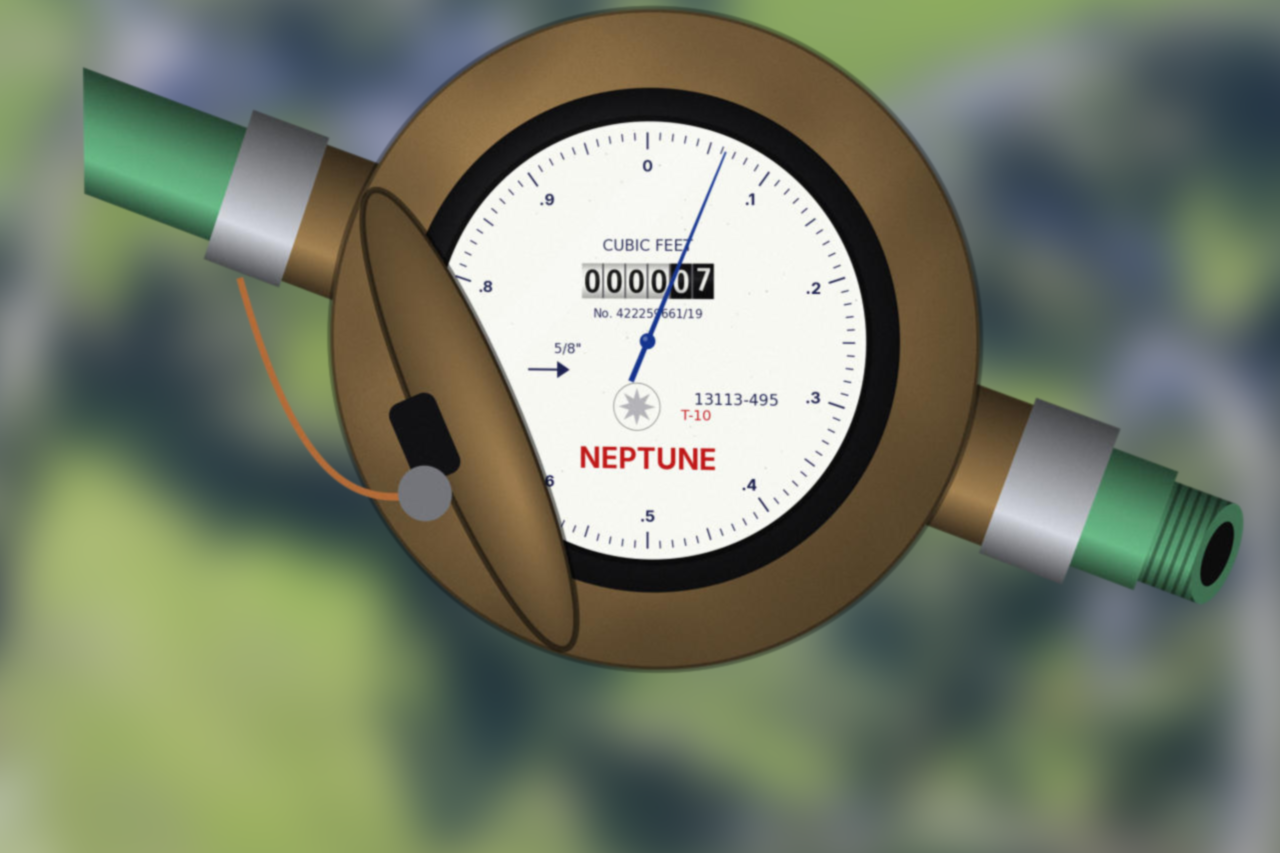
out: 7.06 ft³
